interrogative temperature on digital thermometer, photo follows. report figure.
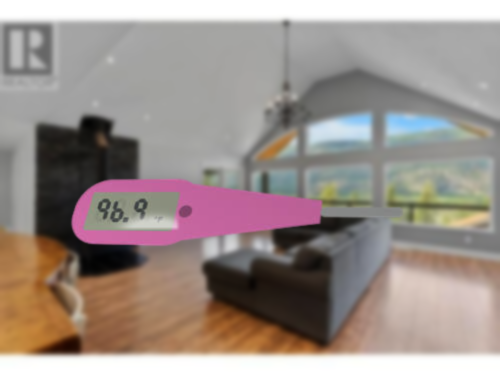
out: 96.9 °F
